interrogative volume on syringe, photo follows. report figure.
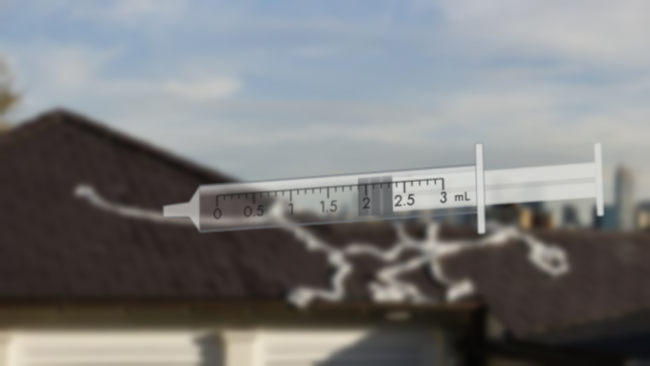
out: 1.9 mL
